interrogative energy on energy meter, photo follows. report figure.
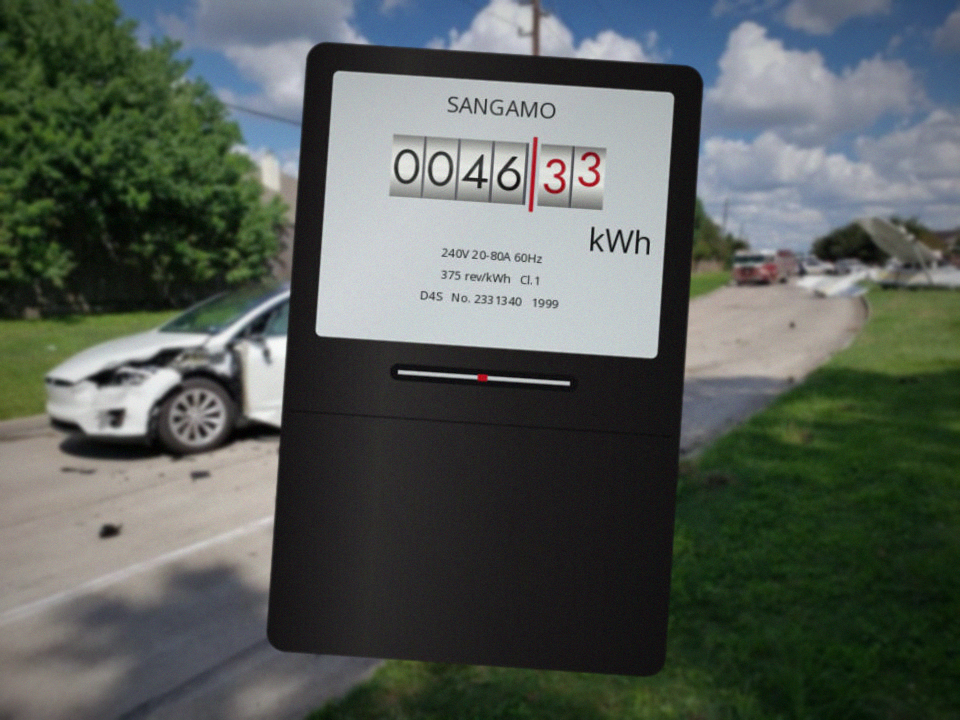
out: 46.33 kWh
